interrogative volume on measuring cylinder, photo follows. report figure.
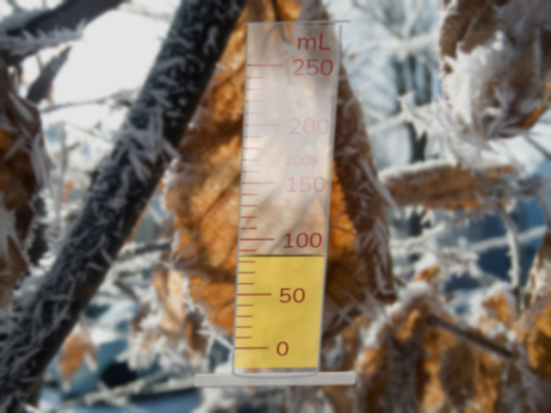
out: 85 mL
